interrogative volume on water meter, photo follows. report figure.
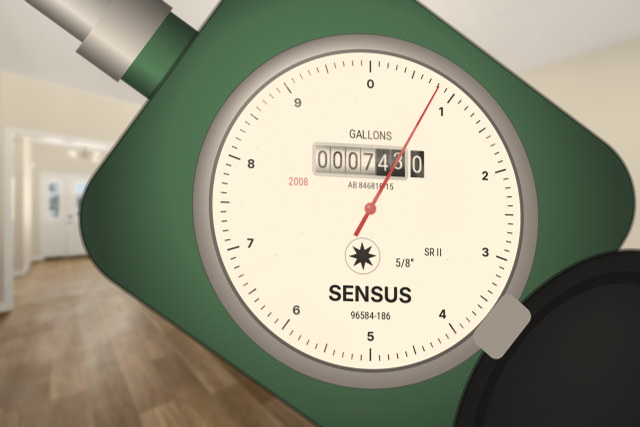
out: 7430.8 gal
